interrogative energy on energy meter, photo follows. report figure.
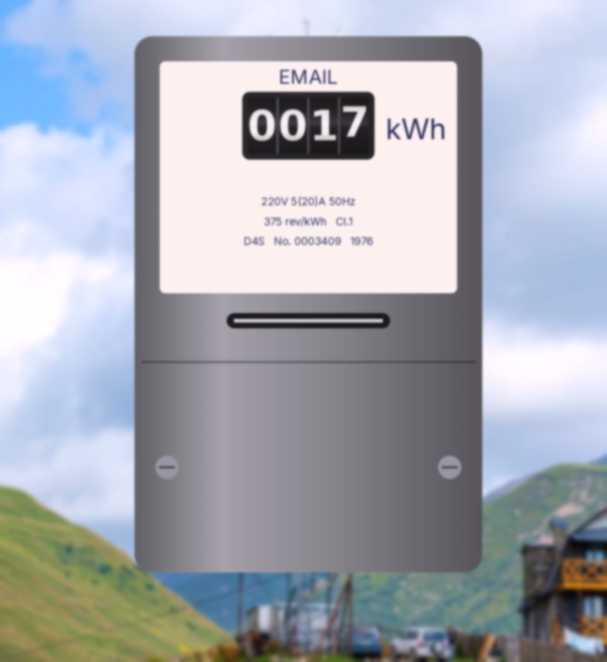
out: 17 kWh
